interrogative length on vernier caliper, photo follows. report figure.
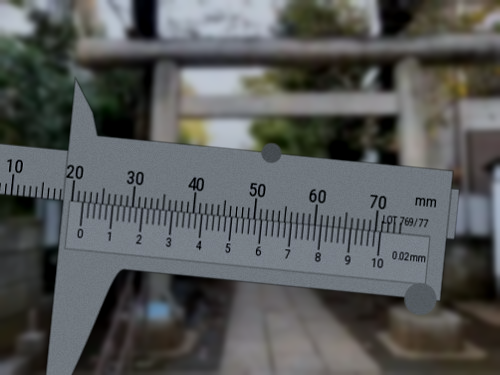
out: 21.8 mm
